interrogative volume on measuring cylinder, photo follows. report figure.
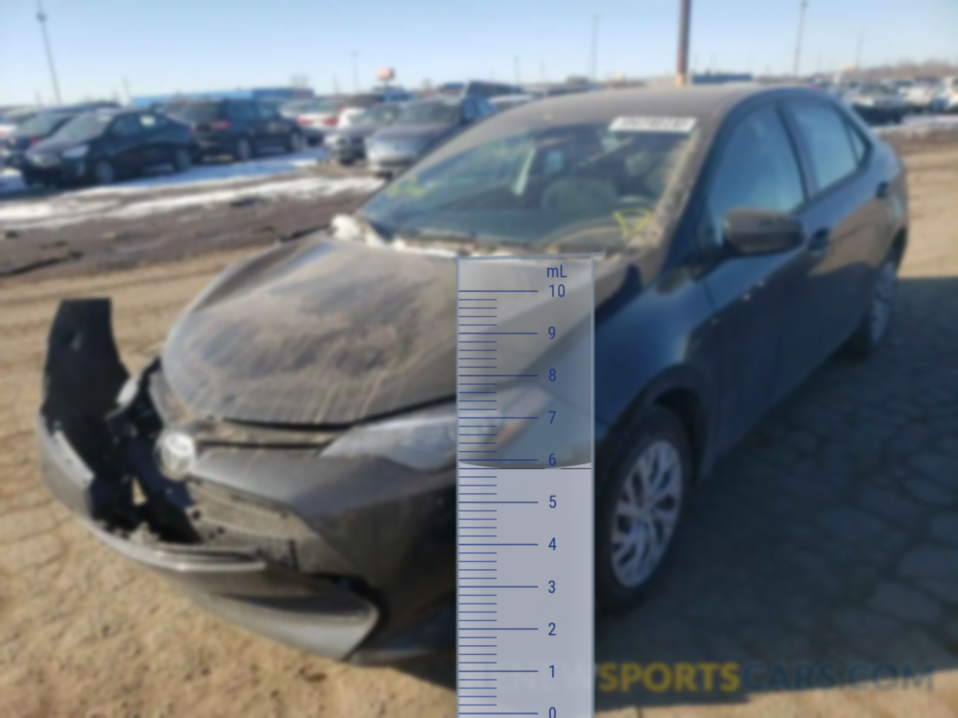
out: 5.8 mL
